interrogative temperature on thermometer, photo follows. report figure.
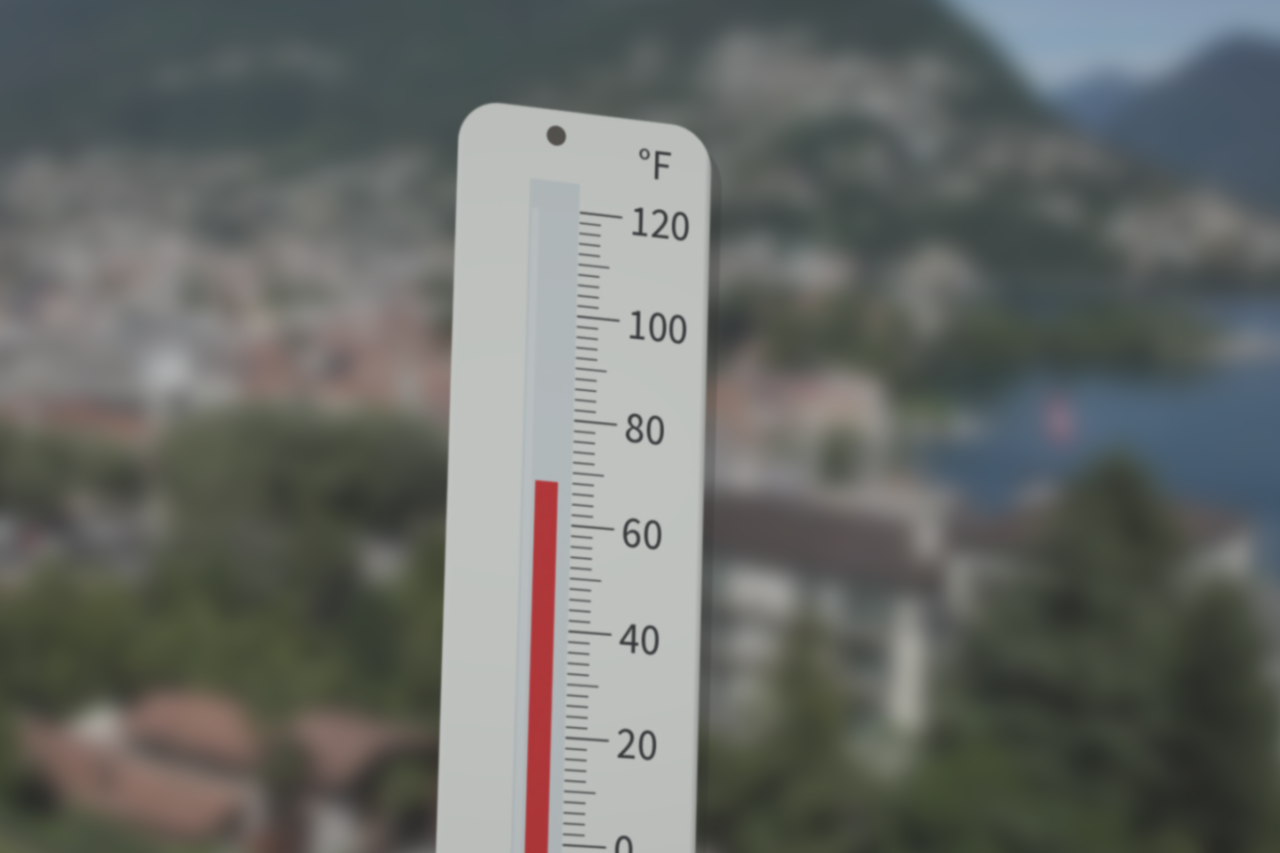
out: 68 °F
